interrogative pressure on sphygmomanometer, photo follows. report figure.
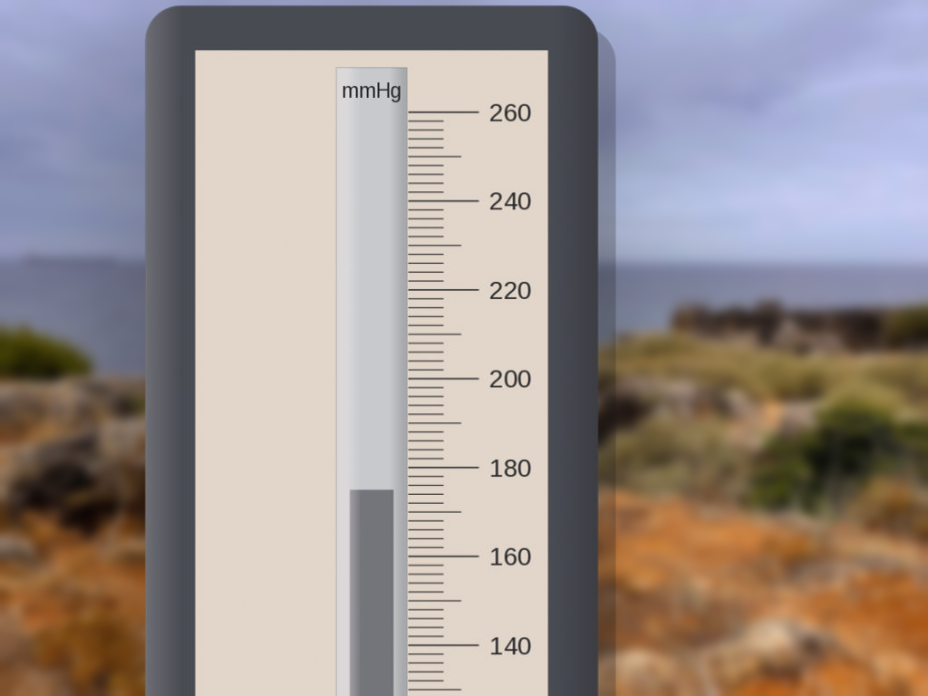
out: 175 mmHg
